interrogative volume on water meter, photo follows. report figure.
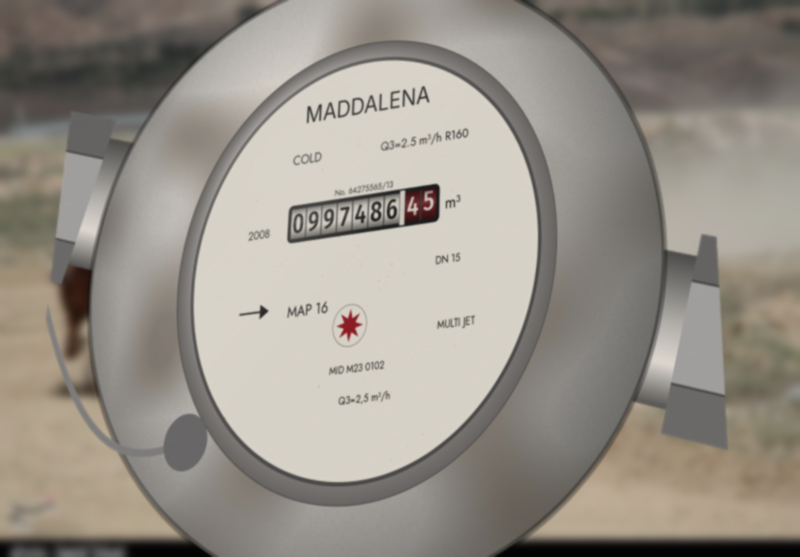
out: 997486.45 m³
